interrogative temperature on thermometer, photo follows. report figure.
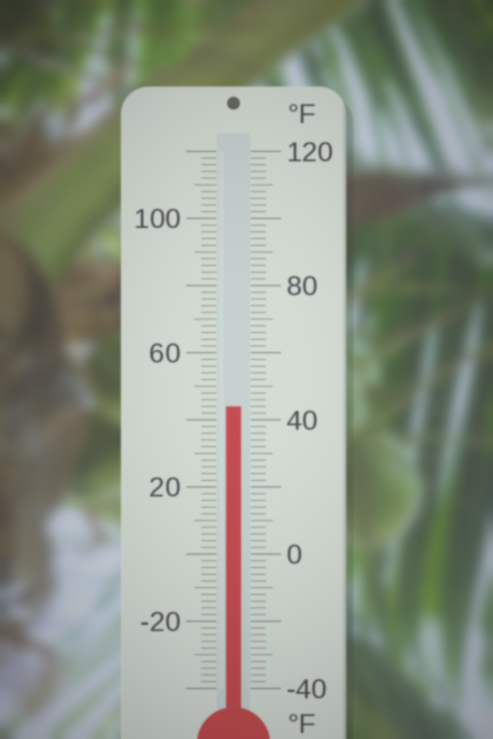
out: 44 °F
